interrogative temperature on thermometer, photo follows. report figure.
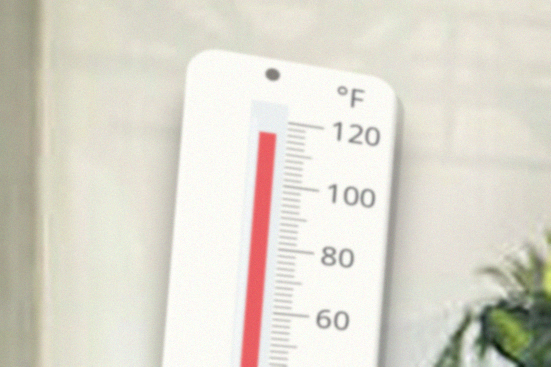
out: 116 °F
